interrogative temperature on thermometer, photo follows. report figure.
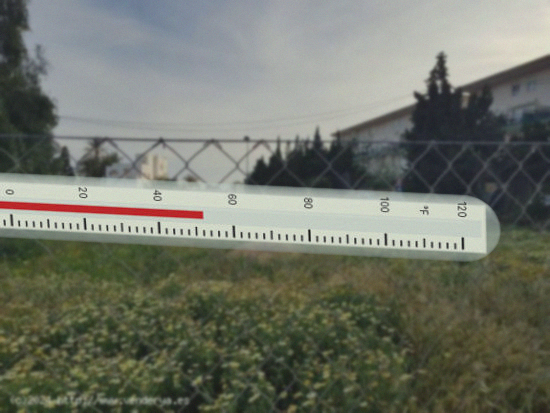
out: 52 °F
